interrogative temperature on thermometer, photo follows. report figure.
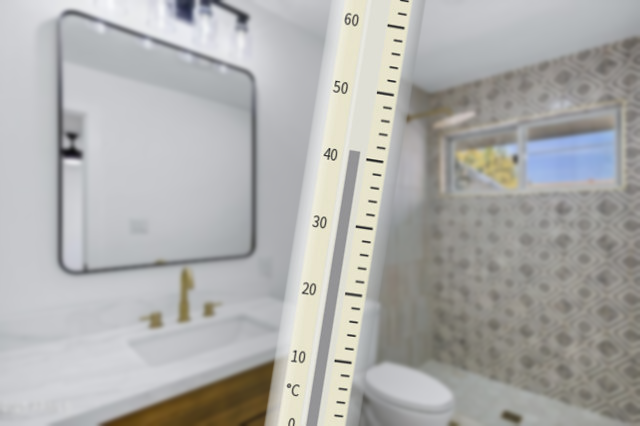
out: 41 °C
